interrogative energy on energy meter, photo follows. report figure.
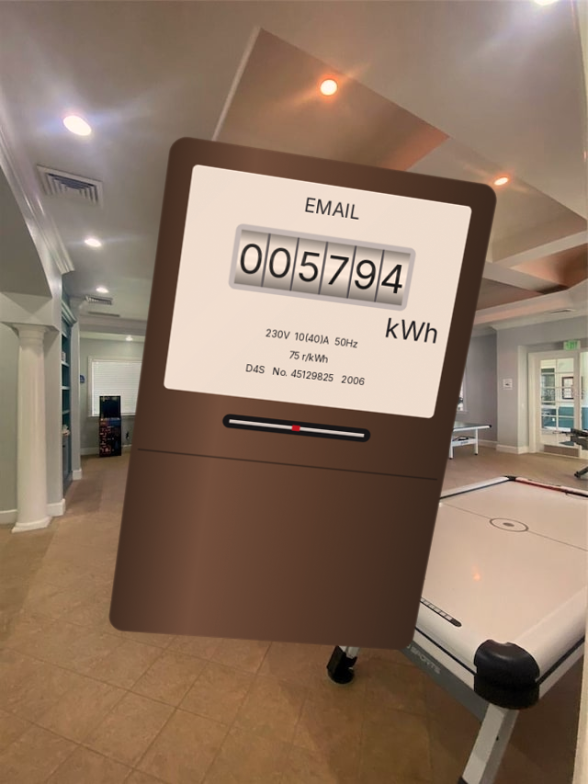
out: 5794 kWh
